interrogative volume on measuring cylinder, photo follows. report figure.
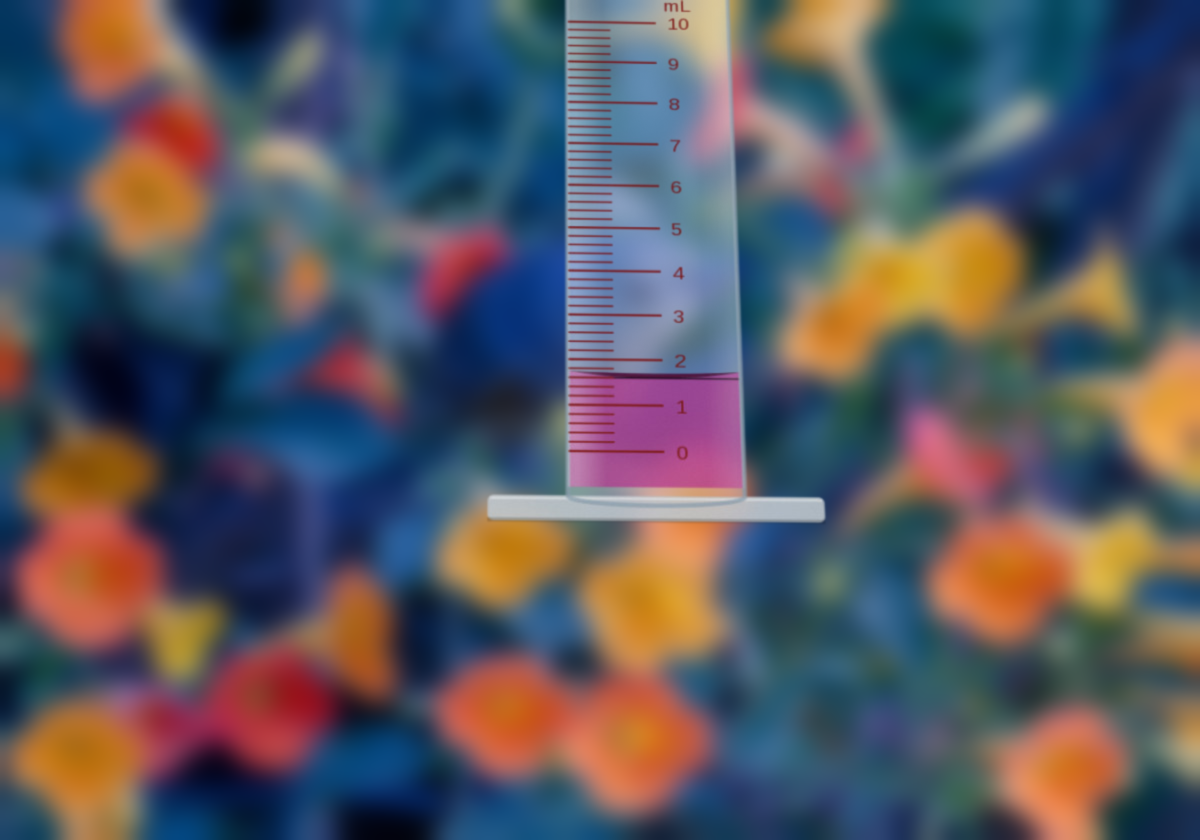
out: 1.6 mL
